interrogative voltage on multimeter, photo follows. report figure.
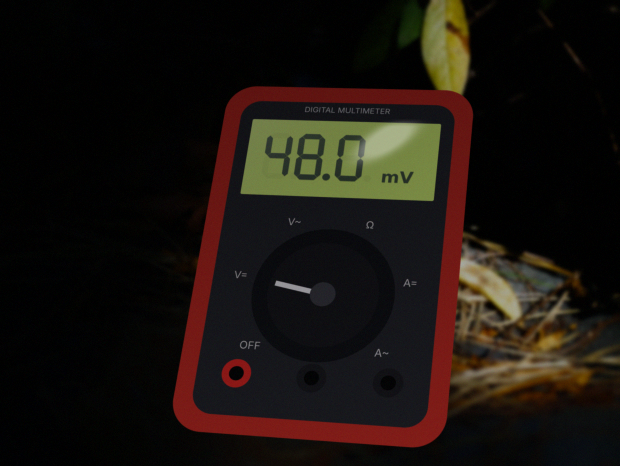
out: 48.0 mV
